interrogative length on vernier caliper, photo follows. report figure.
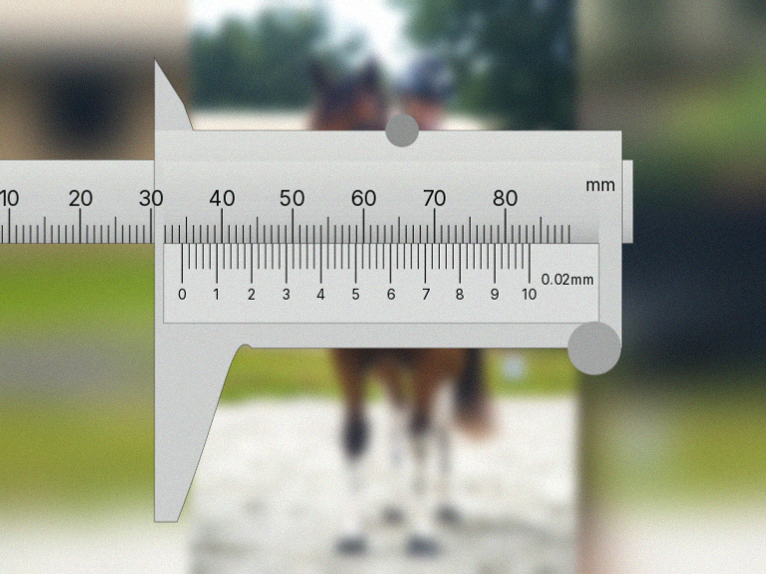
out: 34.4 mm
